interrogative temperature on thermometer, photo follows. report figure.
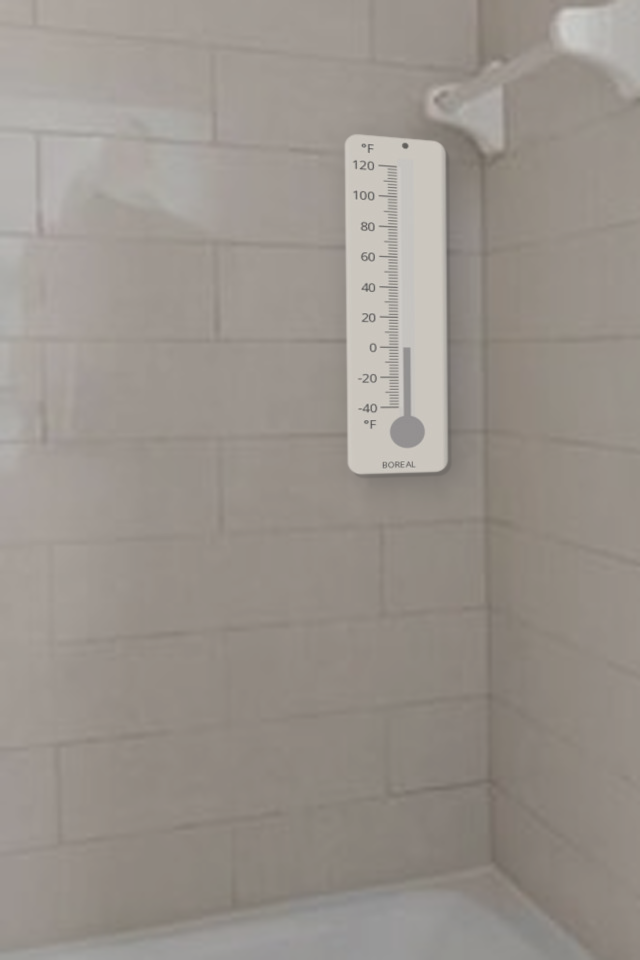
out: 0 °F
